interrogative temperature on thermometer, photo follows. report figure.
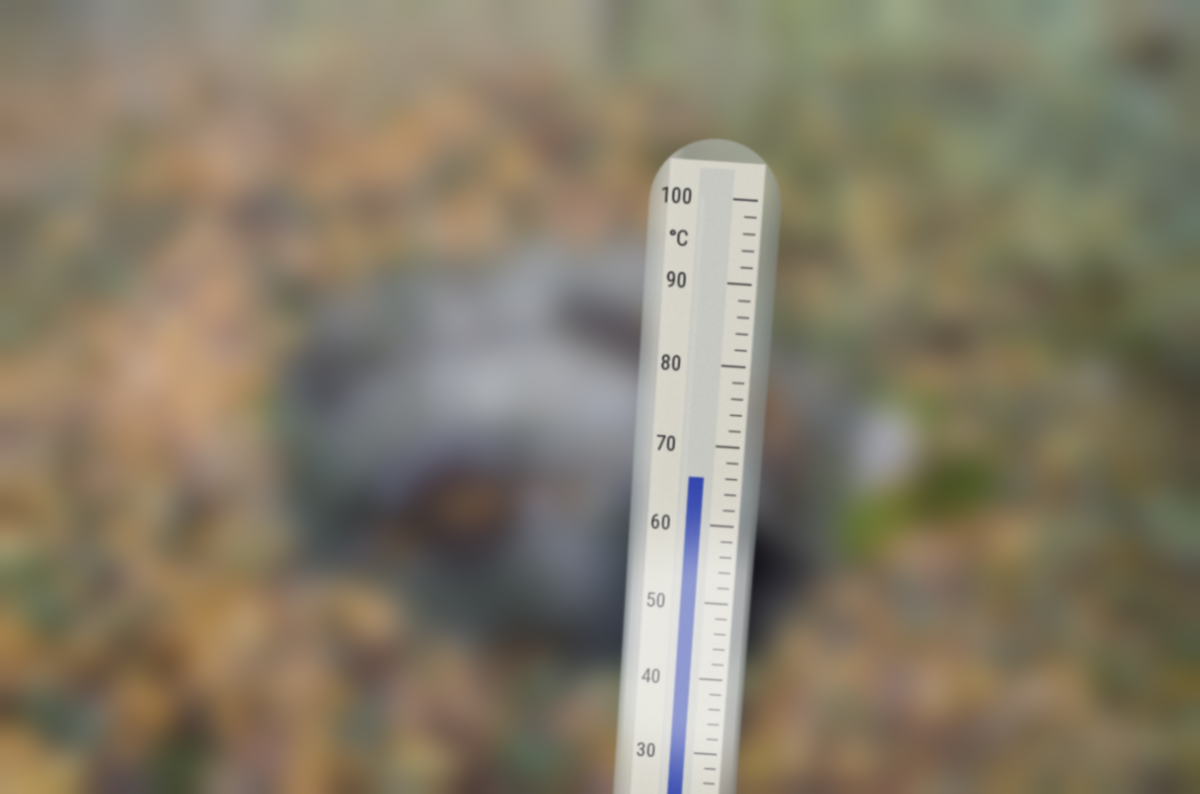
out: 66 °C
